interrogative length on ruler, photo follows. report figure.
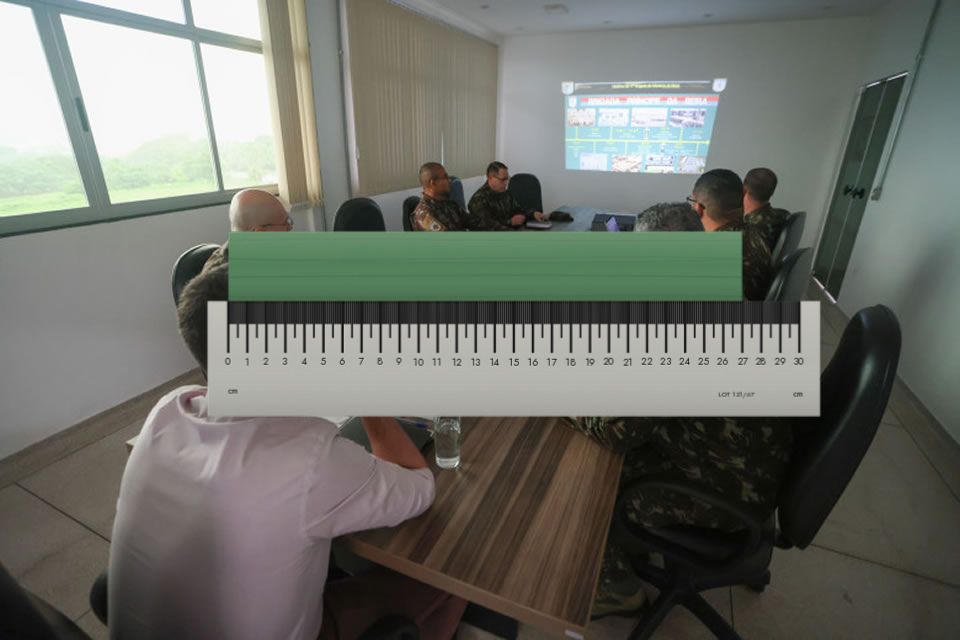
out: 27 cm
